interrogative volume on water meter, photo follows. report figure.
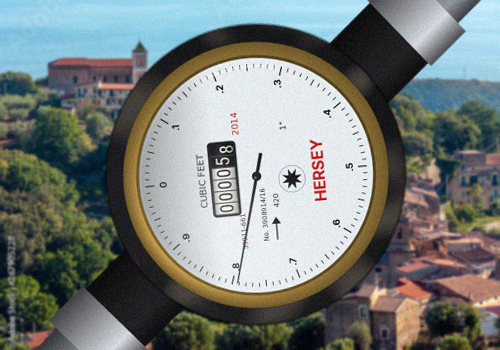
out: 57.79 ft³
